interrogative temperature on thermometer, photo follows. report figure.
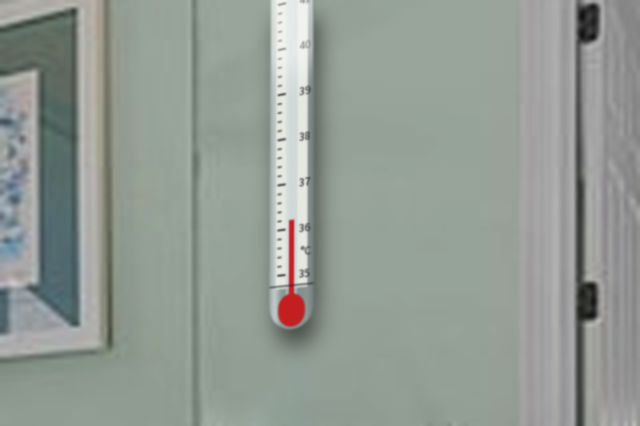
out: 36.2 °C
